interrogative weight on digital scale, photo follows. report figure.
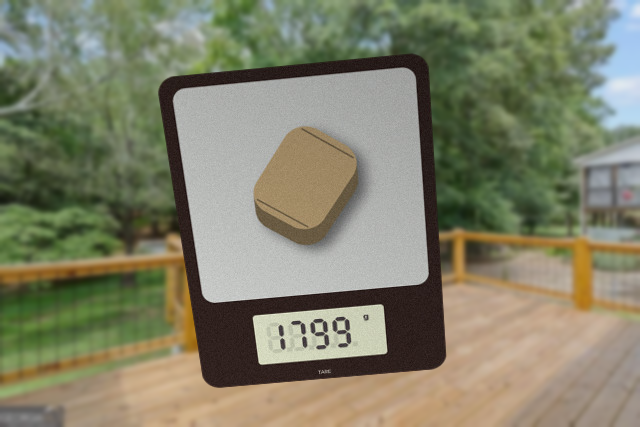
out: 1799 g
